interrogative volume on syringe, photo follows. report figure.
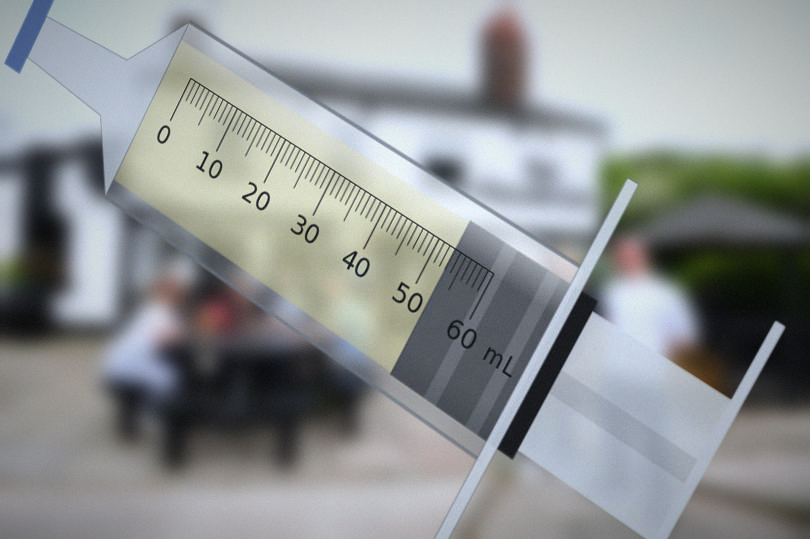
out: 53 mL
